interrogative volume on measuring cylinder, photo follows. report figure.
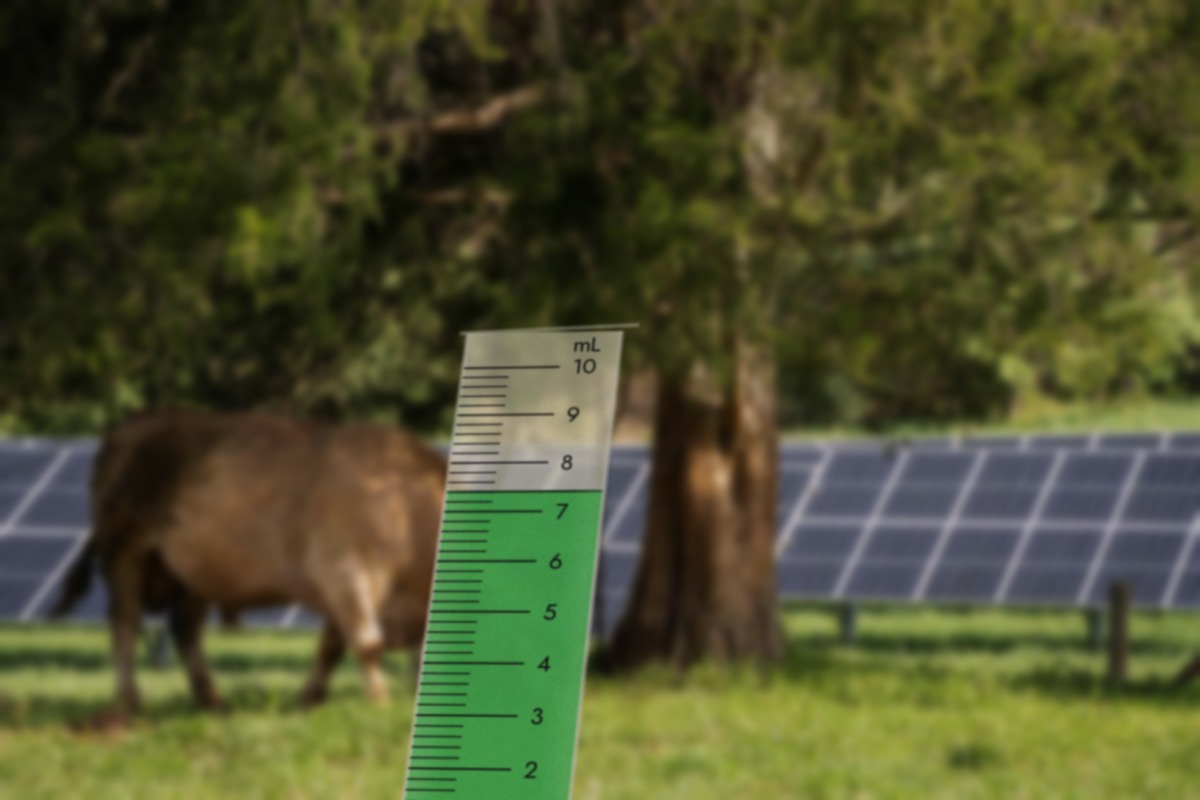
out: 7.4 mL
